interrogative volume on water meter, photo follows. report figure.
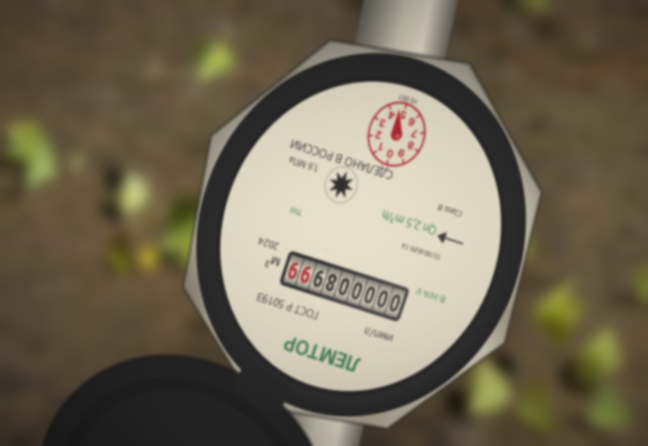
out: 89.994 m³
